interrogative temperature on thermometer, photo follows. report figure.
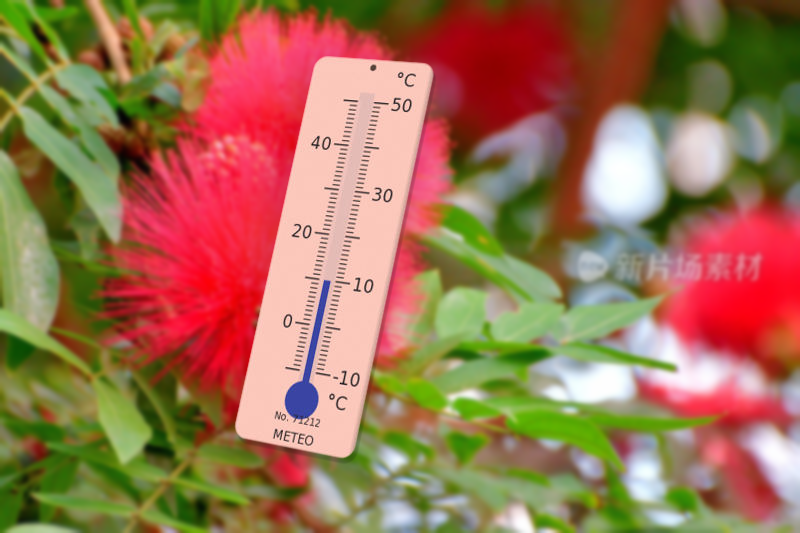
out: 10 °C
